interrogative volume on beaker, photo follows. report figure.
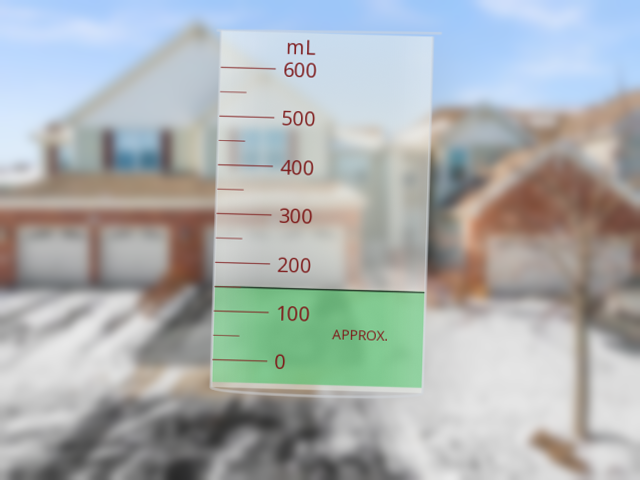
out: 150 mL
